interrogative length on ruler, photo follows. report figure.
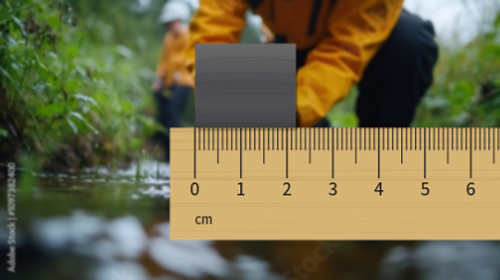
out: 2.2 cm
